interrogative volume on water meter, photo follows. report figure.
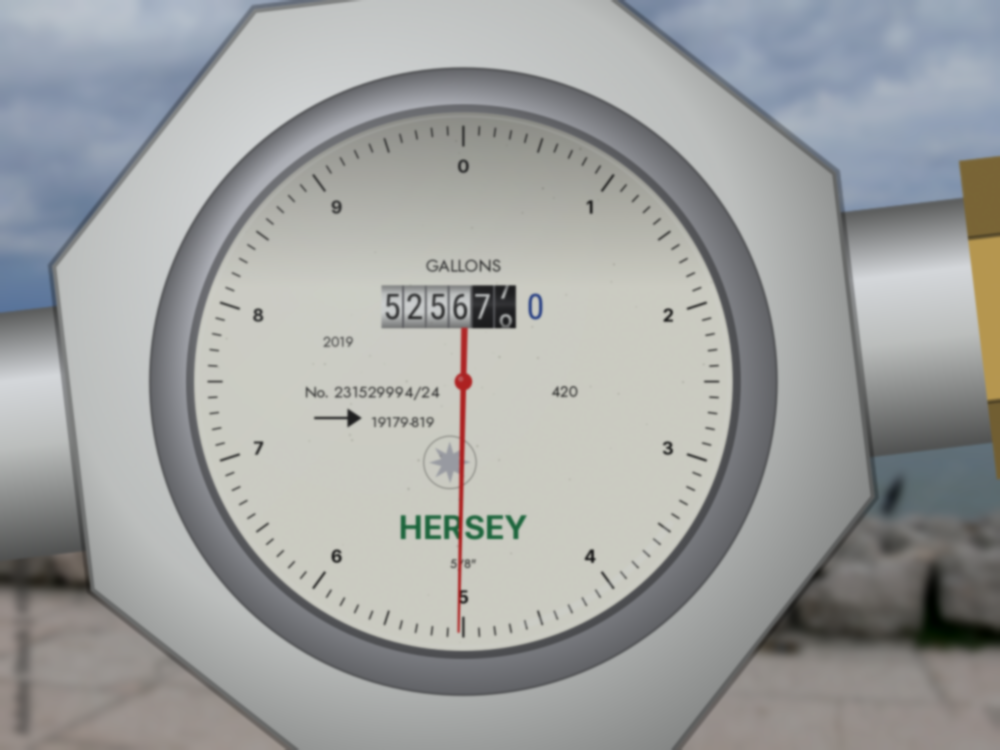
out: 5256775.0 gal
